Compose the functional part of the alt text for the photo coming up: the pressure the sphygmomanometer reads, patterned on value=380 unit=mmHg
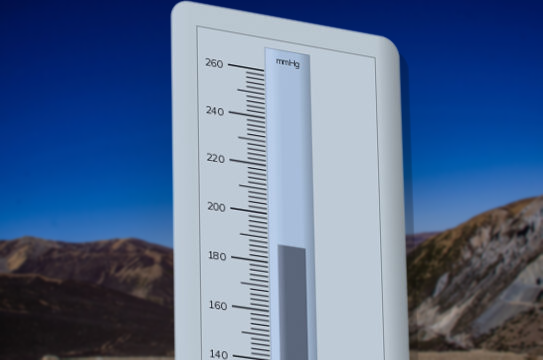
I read value=188 unit=mmHg
